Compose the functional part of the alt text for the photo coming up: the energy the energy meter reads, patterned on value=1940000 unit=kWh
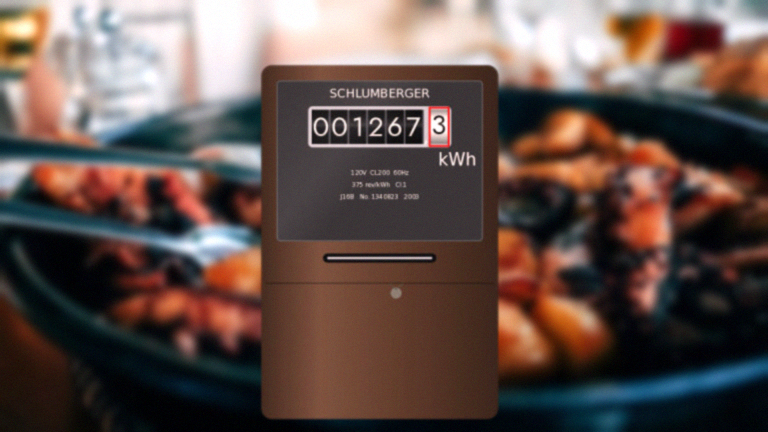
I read value=1267.3 unit=kWh
